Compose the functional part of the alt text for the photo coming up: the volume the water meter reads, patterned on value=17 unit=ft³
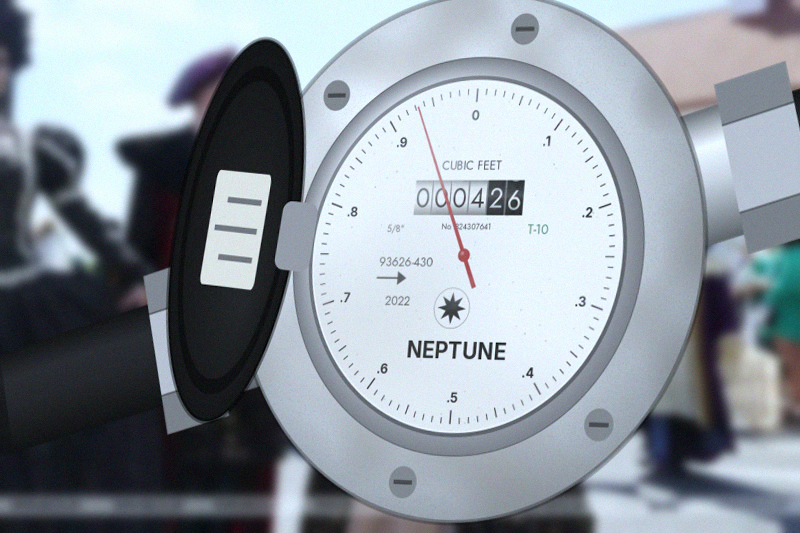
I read value=425.93 unit=ft³
